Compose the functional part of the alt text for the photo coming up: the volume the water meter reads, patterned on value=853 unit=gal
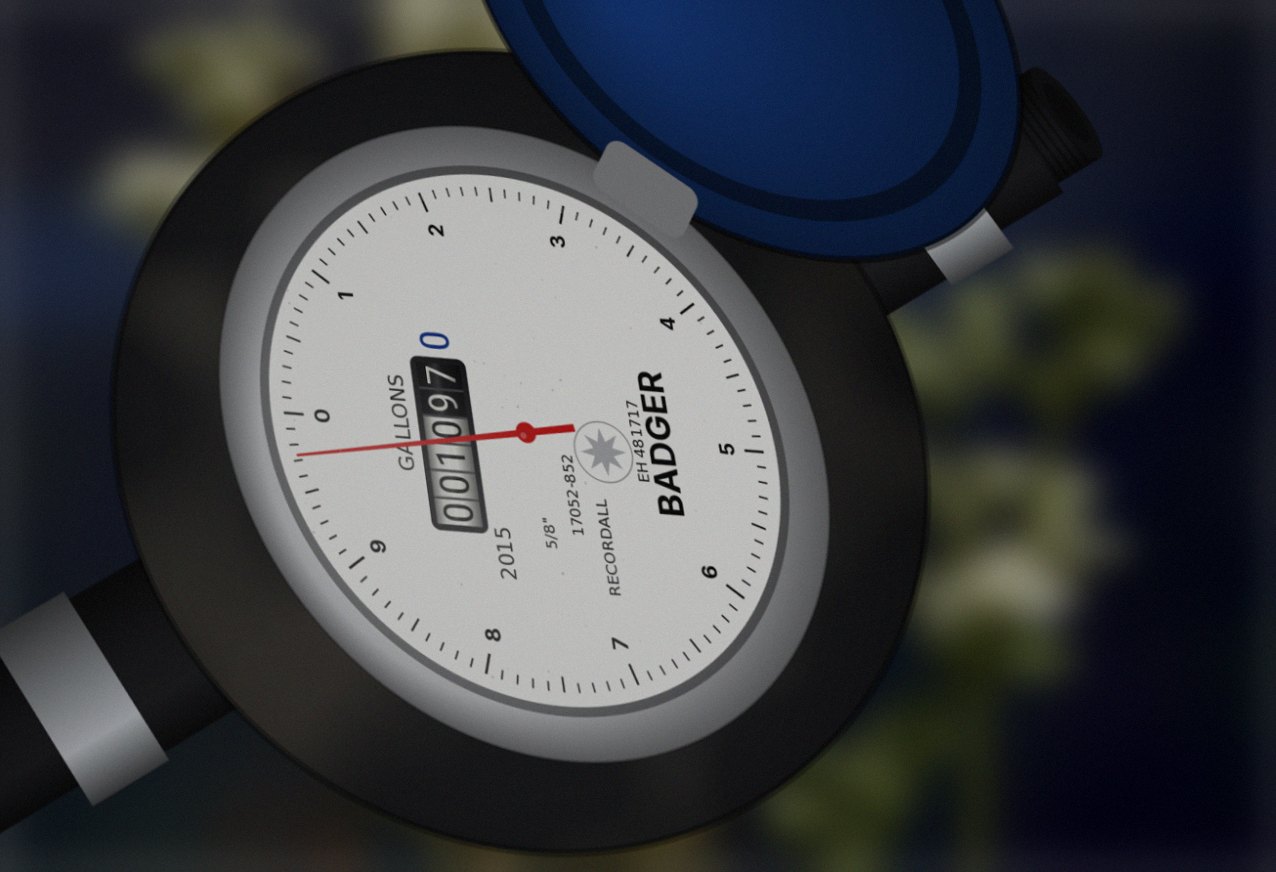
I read value=10969.7 unit=gal
